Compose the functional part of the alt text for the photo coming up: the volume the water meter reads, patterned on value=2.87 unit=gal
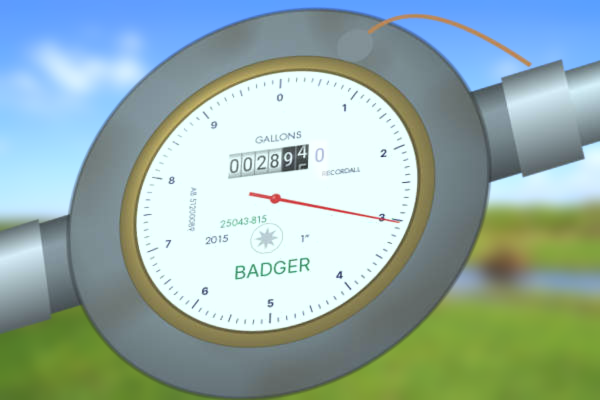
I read value=28943.0 unit=gal
